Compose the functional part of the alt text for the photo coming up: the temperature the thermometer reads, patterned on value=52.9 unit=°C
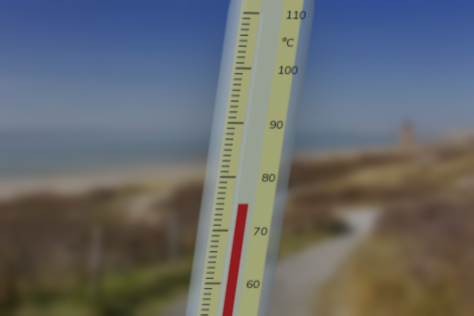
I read value=75 unit=°C
